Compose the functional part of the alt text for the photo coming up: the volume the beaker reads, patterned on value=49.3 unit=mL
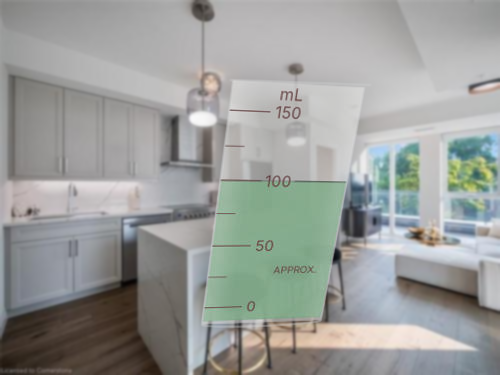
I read value=100 unit=mL
